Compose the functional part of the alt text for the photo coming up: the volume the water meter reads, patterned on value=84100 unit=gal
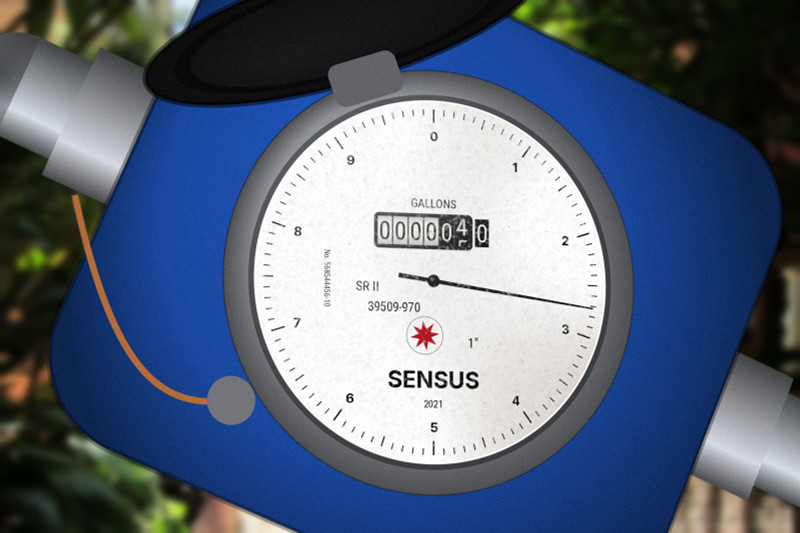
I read value=42.7 unit=gal
